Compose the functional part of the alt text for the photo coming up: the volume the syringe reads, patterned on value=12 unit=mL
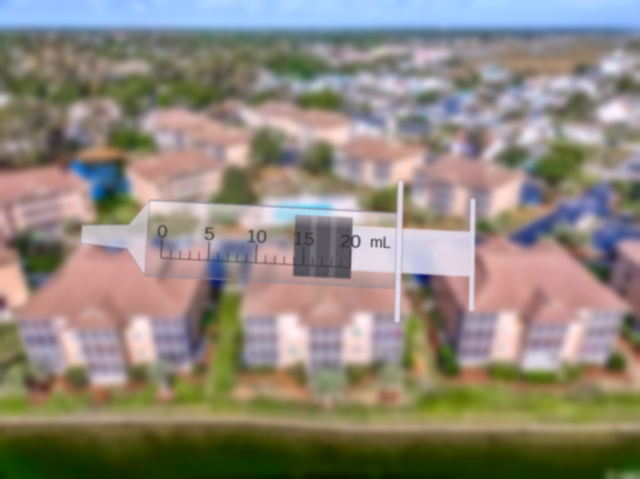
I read value=14 unit=mL
